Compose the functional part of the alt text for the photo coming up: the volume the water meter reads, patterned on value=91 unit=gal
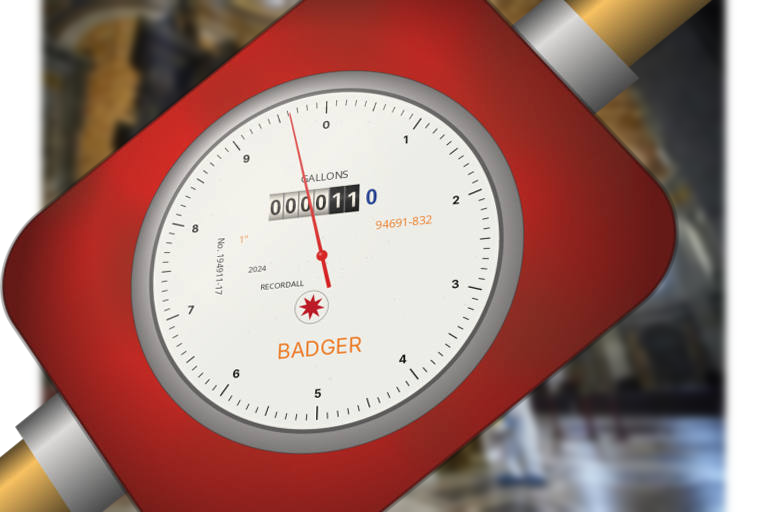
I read value=109.6 unit=gal
